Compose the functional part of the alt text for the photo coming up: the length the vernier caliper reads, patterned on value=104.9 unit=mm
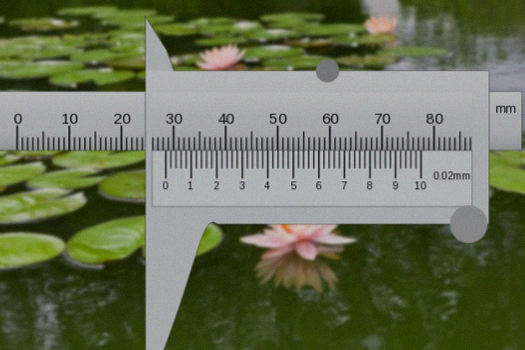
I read value=28.5 unit=mm
